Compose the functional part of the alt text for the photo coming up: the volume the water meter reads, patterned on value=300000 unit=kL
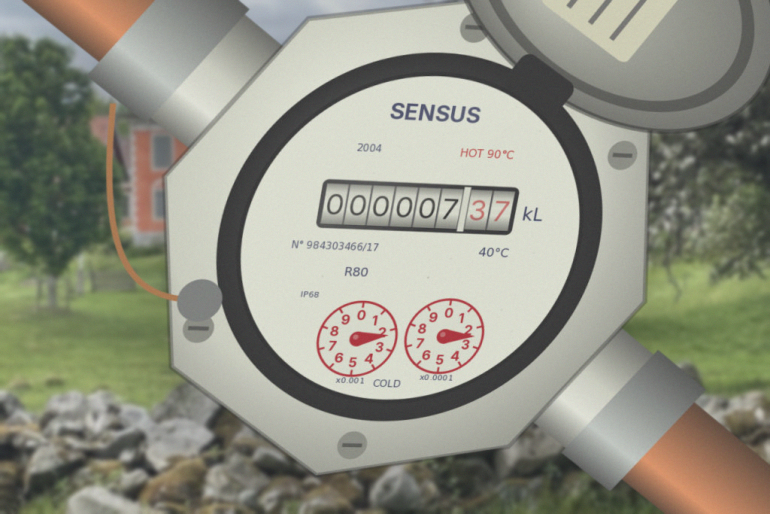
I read value=7.3722 unit=kL
